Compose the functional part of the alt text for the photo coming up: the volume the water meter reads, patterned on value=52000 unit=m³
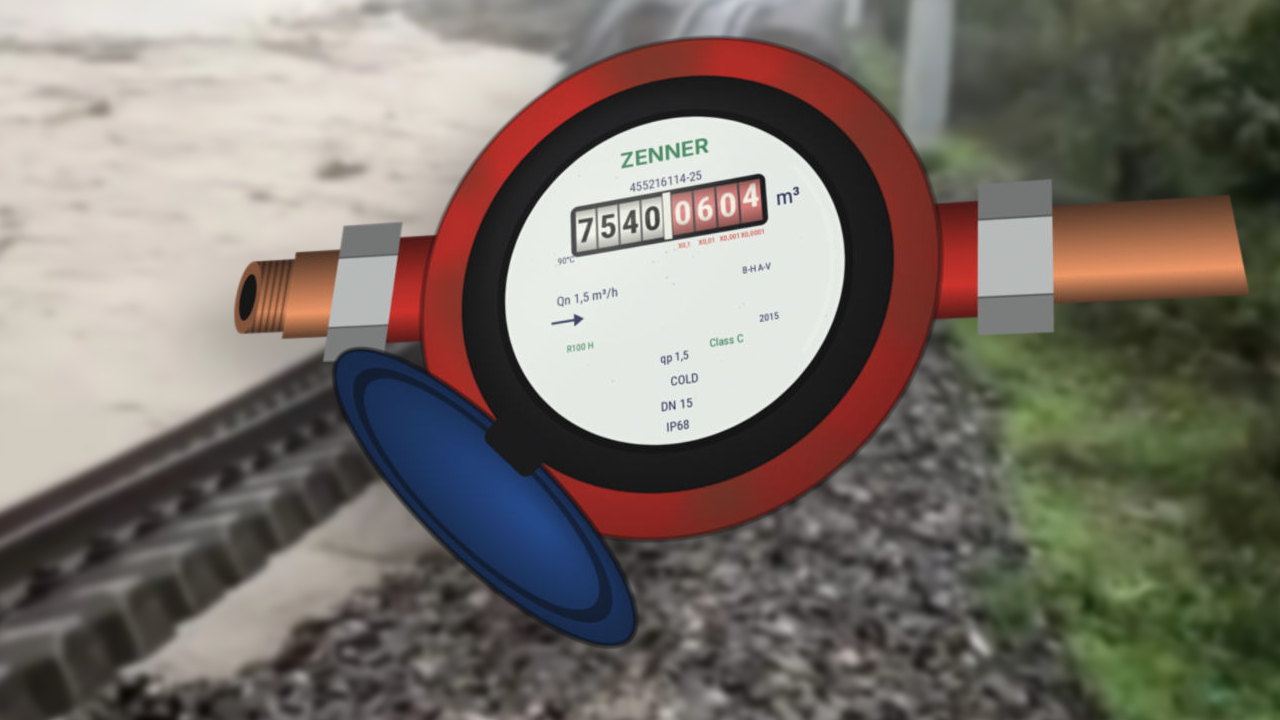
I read value=7540.0604 unit=m³
